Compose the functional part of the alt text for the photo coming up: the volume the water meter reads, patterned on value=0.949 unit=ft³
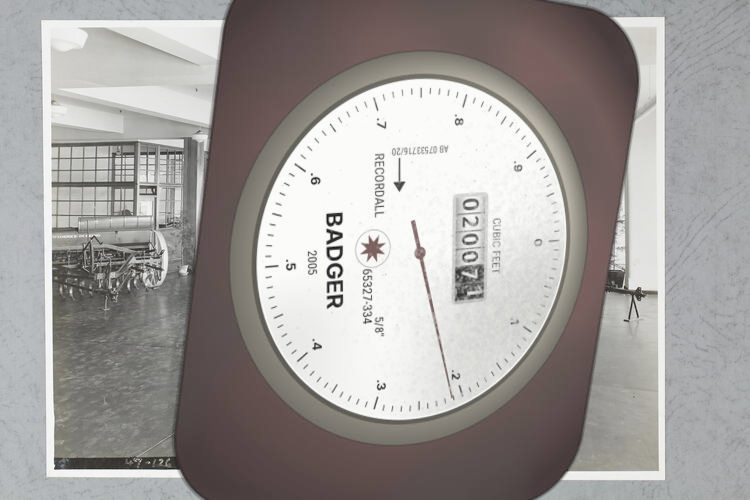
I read value=20071.21 unit=ft³
